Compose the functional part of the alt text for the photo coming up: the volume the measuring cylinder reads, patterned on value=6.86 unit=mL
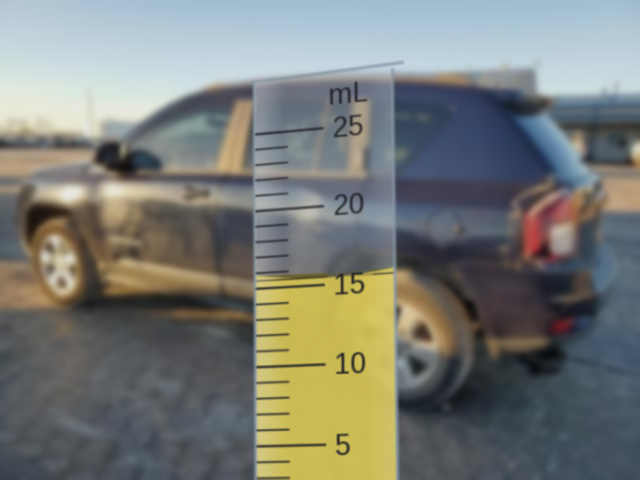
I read value=15.5 unit=mL
